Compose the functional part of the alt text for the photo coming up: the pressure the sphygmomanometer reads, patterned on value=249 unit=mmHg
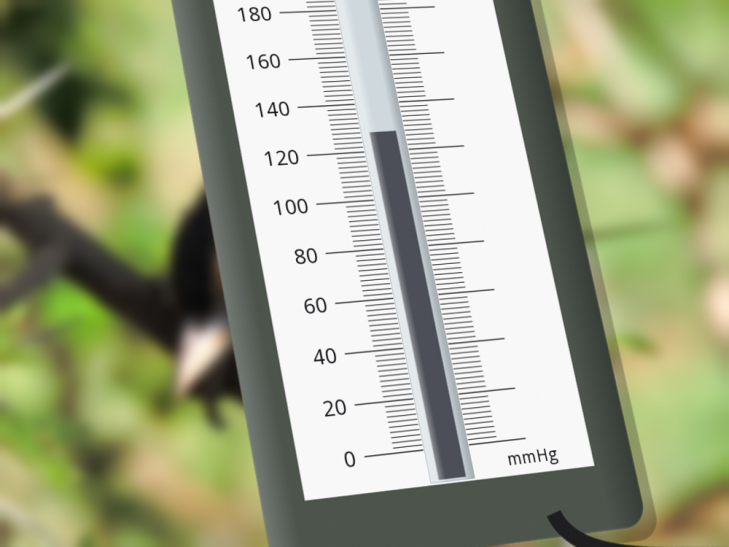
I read value=128 unit=mmHg
